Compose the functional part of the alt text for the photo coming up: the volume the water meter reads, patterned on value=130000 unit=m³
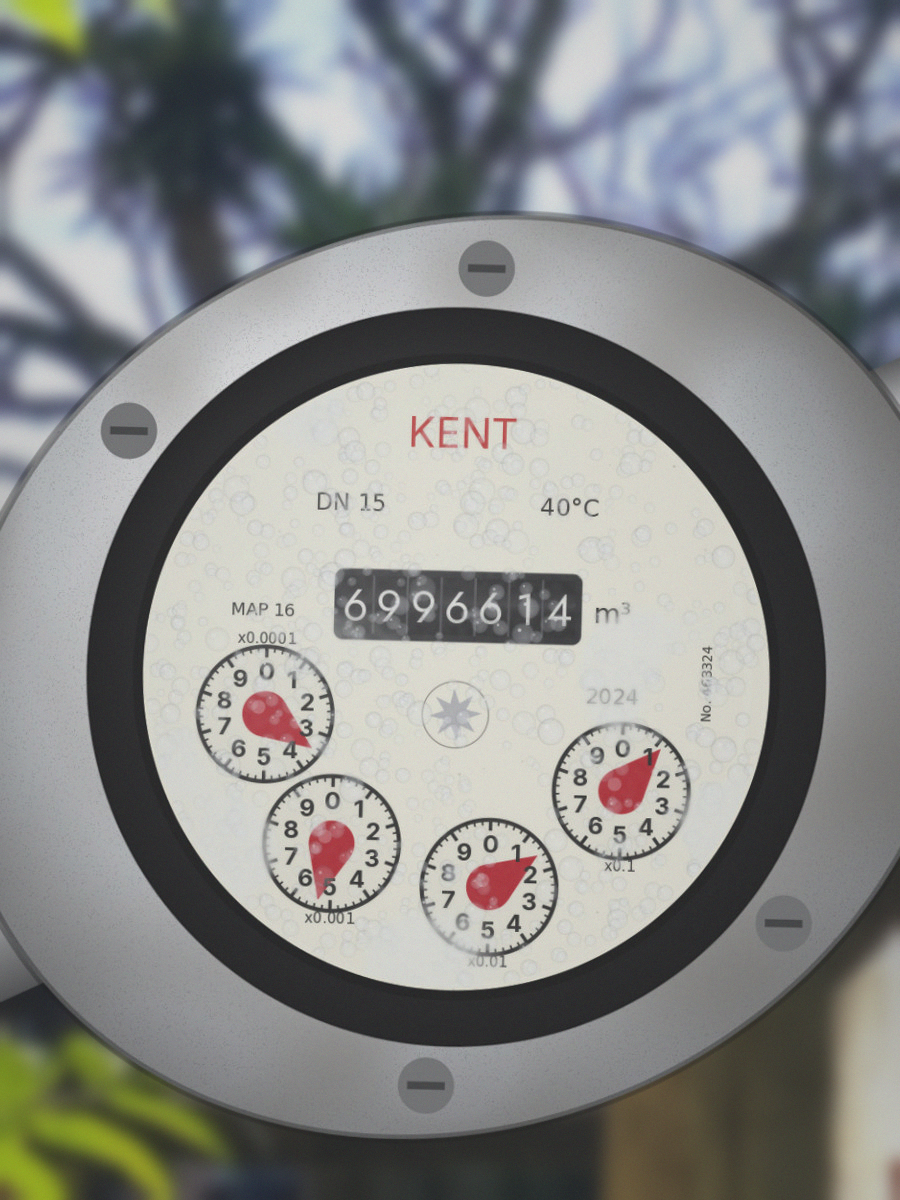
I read value=6996614.1153 unit=m³
